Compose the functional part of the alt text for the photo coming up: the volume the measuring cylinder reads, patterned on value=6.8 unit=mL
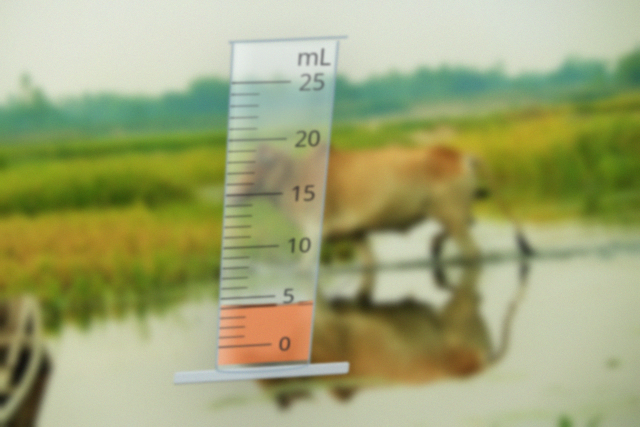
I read value=4 unit=mL
